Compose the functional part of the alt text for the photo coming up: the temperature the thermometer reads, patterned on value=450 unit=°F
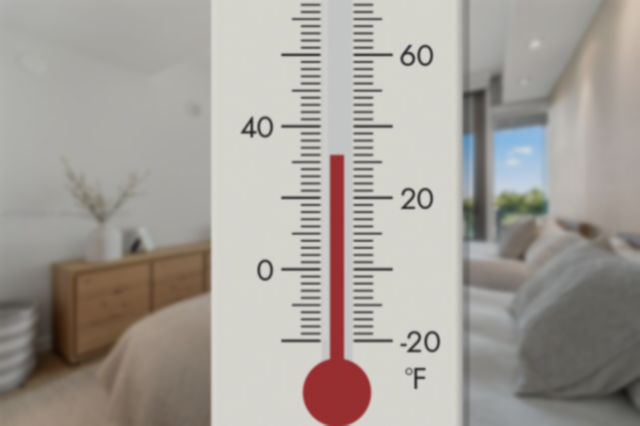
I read value=32 unit=°F
